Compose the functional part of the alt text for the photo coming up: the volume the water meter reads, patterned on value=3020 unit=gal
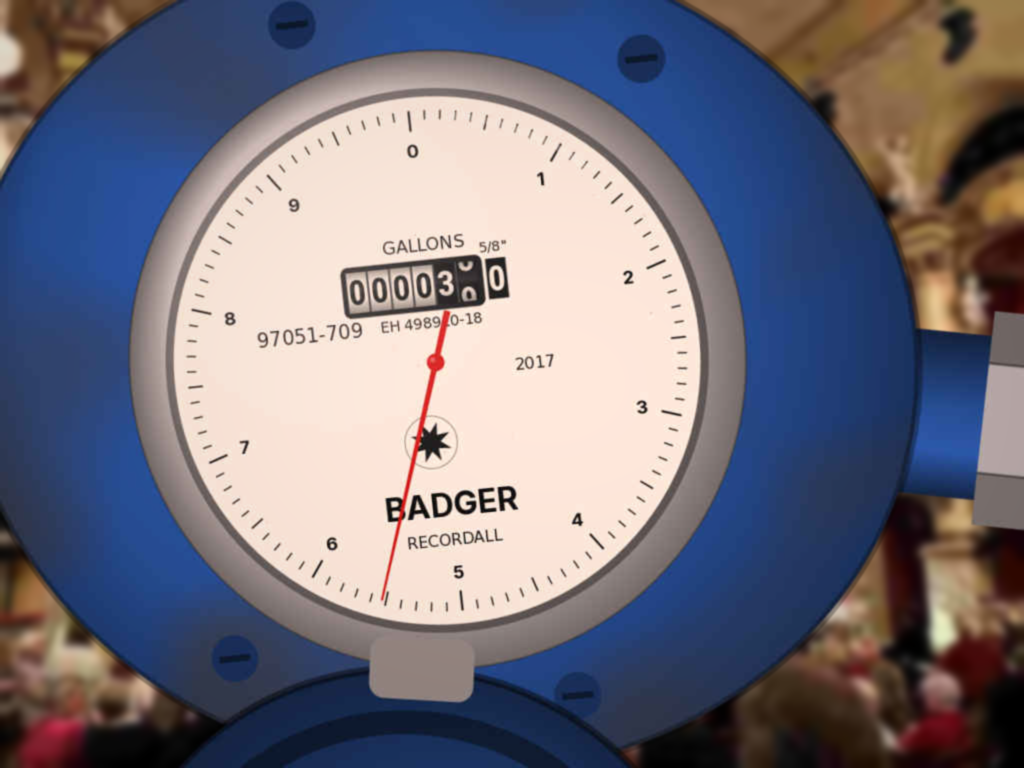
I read value=385.5 unit=gal
